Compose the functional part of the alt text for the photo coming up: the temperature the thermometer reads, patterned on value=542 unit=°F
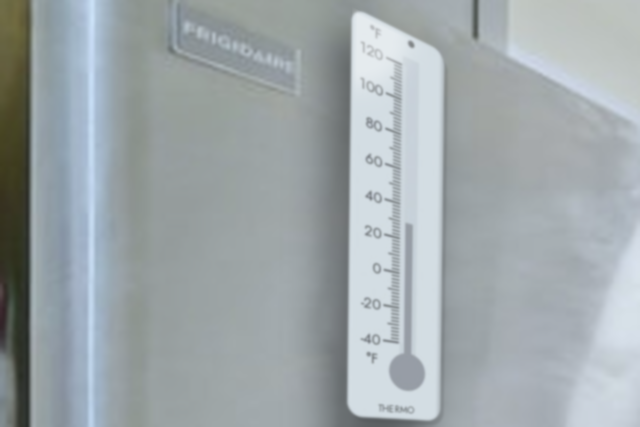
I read value=30 unit=°F
